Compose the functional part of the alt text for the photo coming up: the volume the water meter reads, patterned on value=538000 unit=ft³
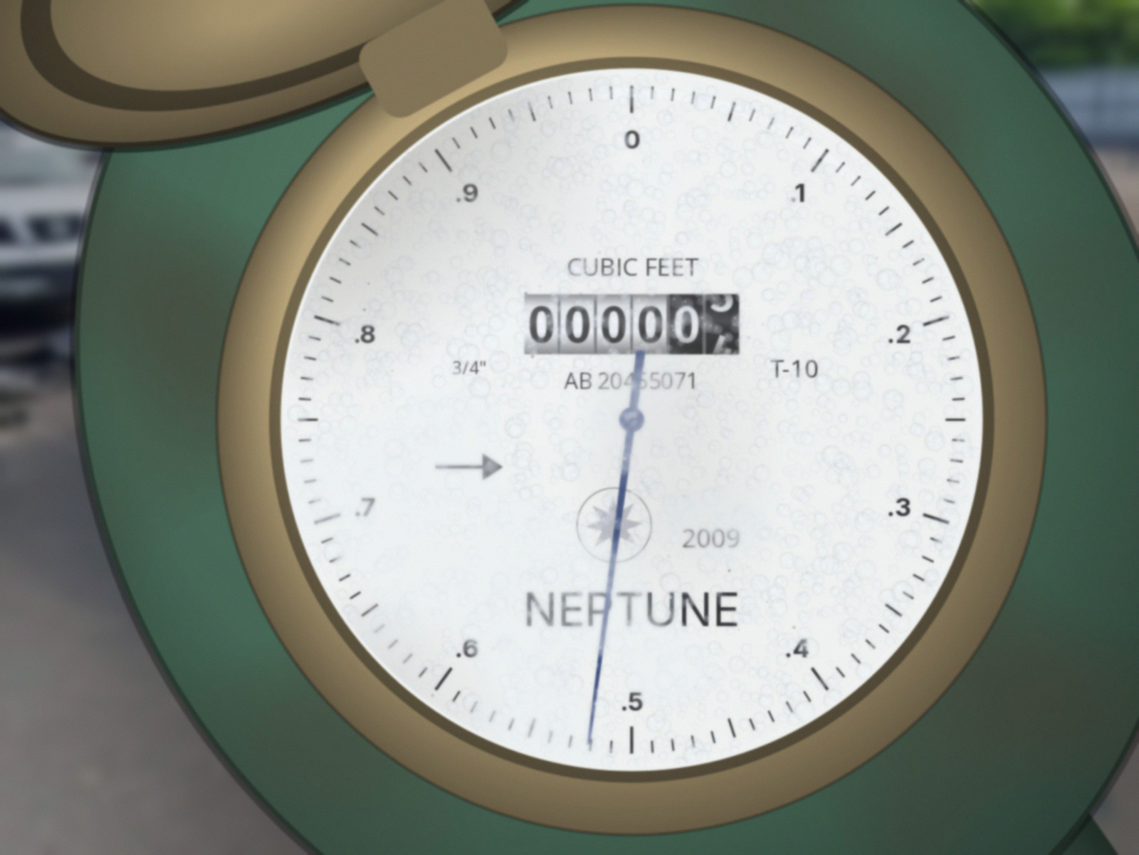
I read value=3.52 unit=ft³
